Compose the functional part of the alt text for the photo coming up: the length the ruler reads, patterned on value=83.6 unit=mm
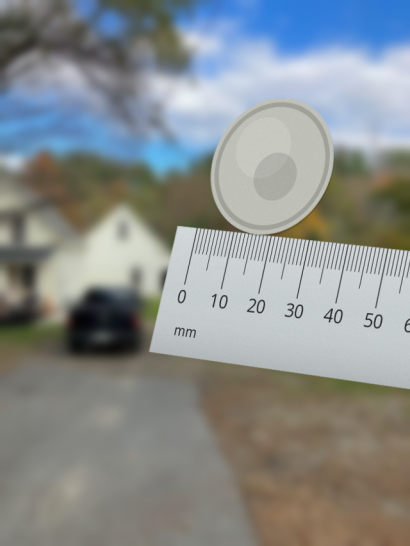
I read value=32 unit=mm
